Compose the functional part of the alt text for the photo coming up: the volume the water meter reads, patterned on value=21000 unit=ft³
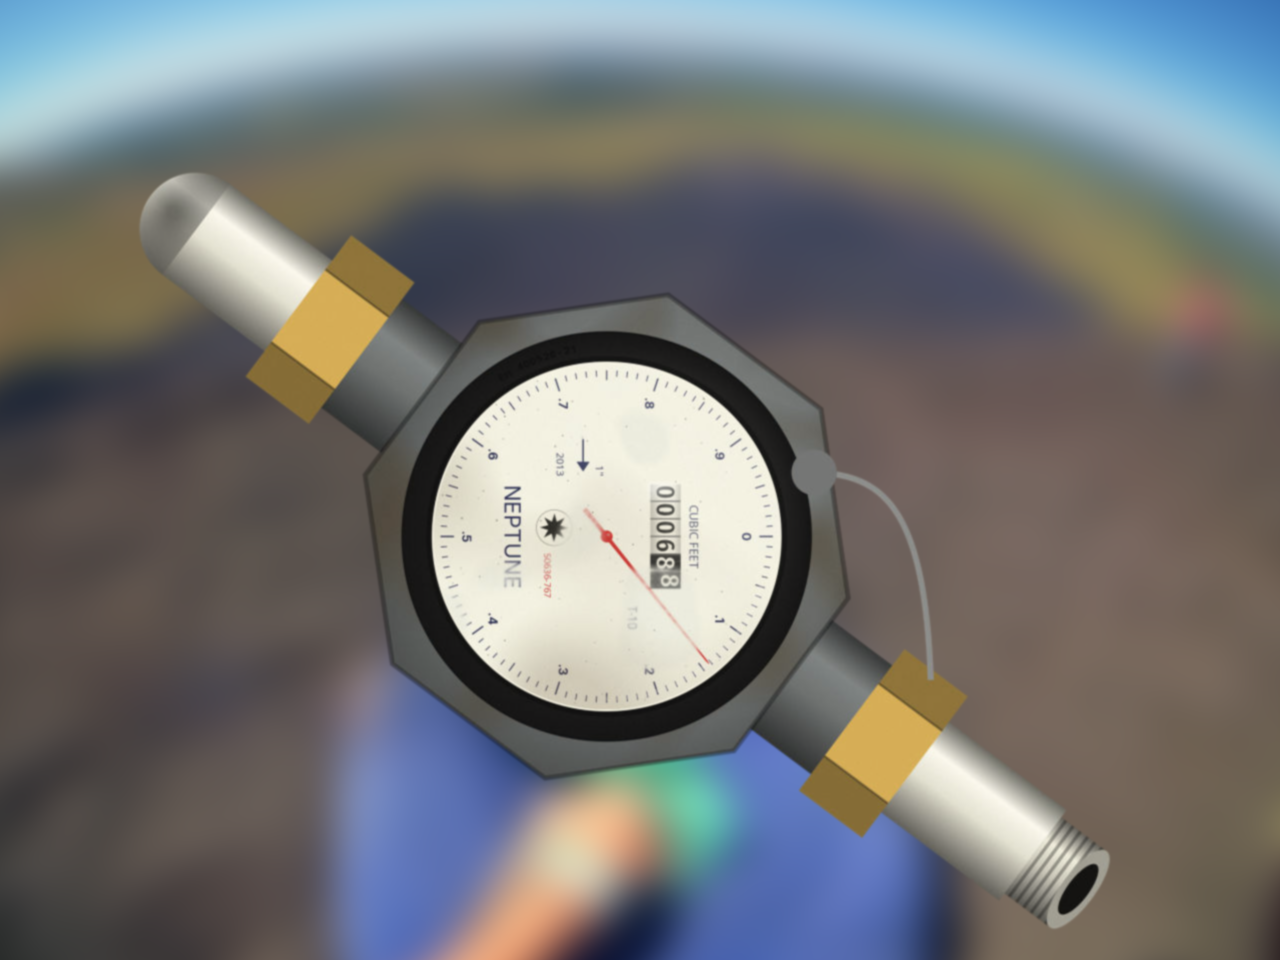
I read value=688.14 unit=ft³
